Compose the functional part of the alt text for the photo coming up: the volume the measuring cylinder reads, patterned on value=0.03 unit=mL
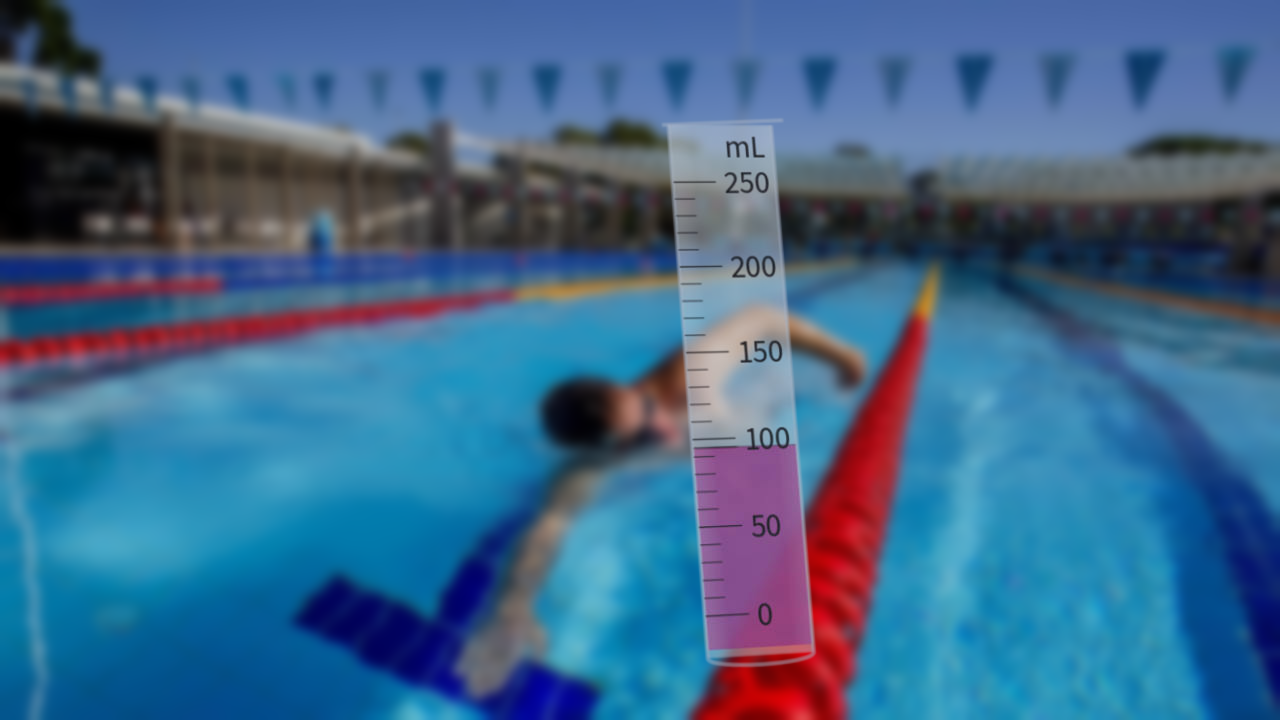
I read value=95 unit=mL
